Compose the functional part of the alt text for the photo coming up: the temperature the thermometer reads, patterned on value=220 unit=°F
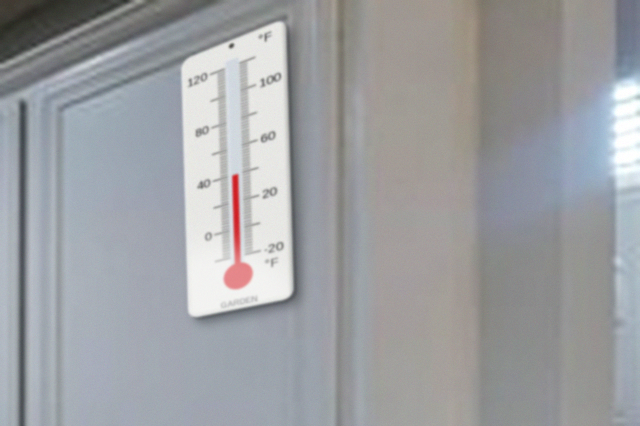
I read value=40 unit=°F
